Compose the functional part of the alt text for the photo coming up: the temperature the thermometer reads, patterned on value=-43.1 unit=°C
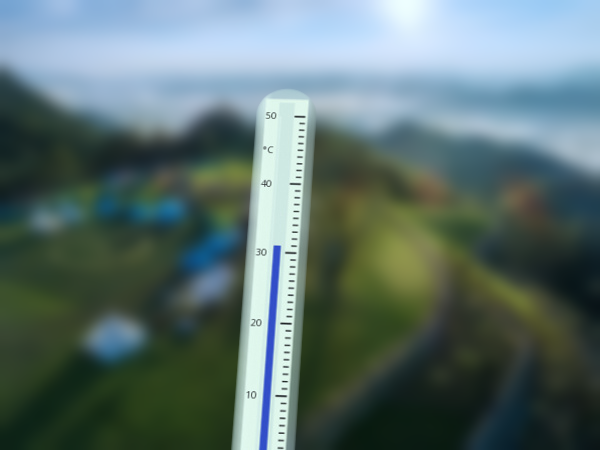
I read value=31 unit=°C
